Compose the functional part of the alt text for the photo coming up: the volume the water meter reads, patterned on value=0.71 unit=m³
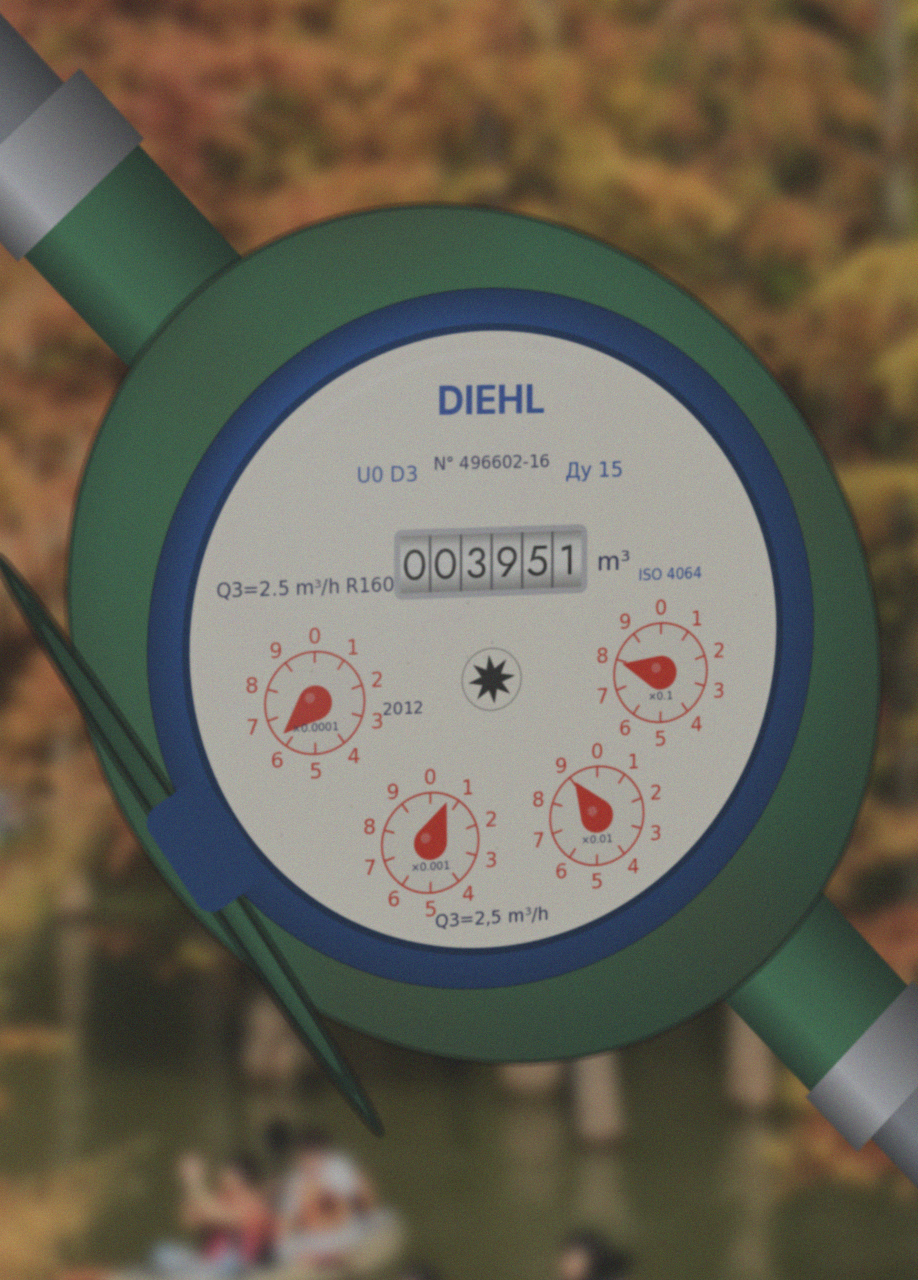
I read value=3951.7906 unit=m³
